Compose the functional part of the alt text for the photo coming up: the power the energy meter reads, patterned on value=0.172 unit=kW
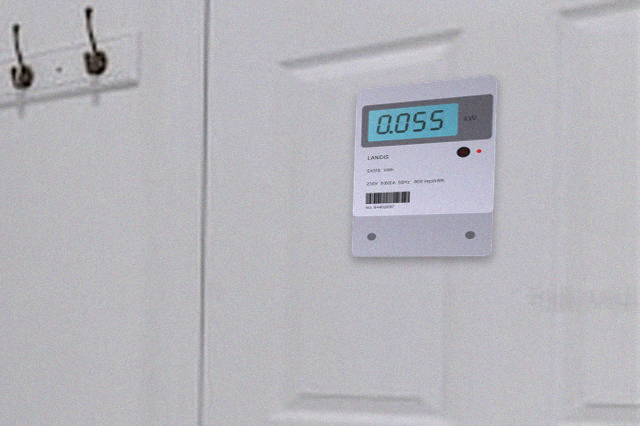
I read value=0.055 unit=kW
